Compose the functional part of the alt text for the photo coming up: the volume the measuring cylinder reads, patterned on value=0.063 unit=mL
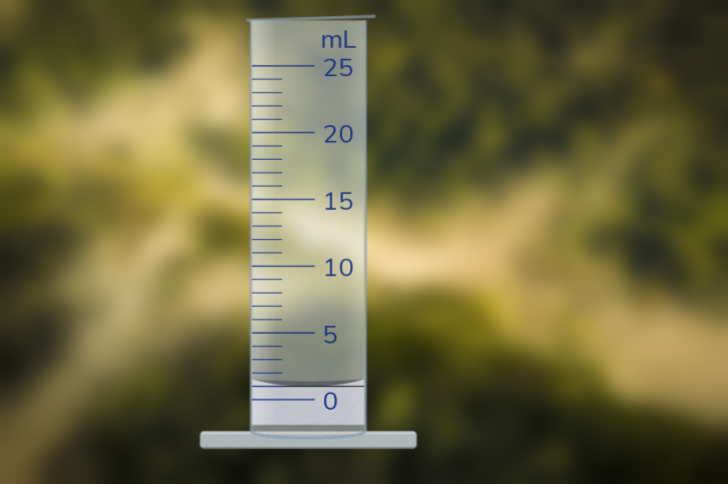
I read value=1 unit=mL
